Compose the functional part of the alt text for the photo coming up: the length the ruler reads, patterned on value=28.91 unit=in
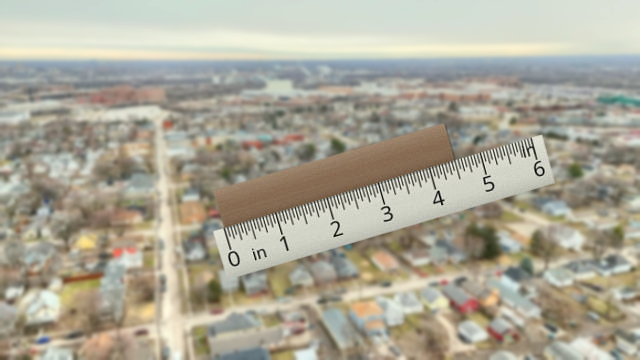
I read value=4.5 unit=in
